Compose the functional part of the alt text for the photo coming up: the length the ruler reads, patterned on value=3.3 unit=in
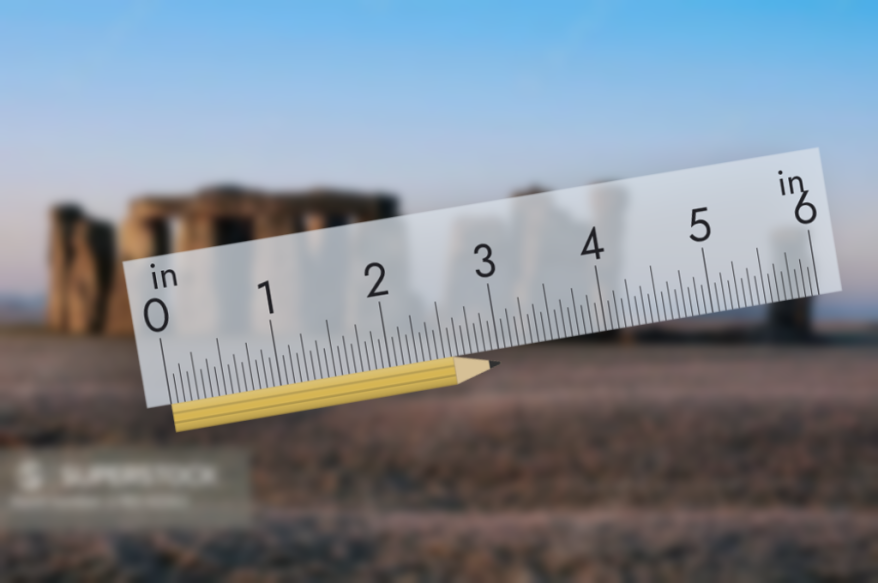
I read value=3 unit=in
